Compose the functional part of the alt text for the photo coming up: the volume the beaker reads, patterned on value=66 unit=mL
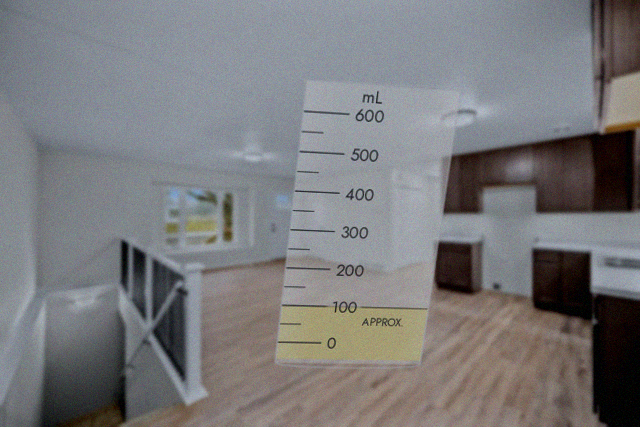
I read value=100 unit=mL
